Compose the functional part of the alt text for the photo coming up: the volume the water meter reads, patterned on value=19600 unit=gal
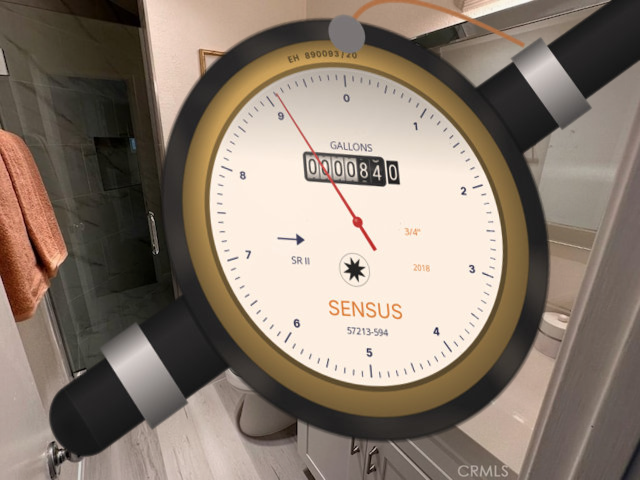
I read value=839.1 unit=gal
